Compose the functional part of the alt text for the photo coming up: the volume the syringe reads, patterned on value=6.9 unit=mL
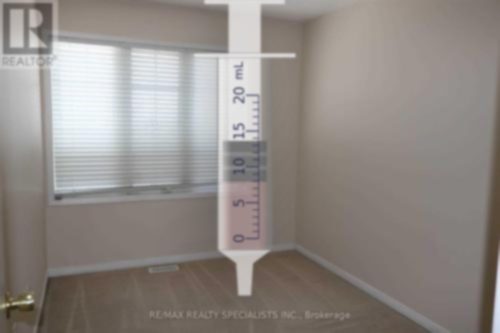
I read value=8 unit=mL
